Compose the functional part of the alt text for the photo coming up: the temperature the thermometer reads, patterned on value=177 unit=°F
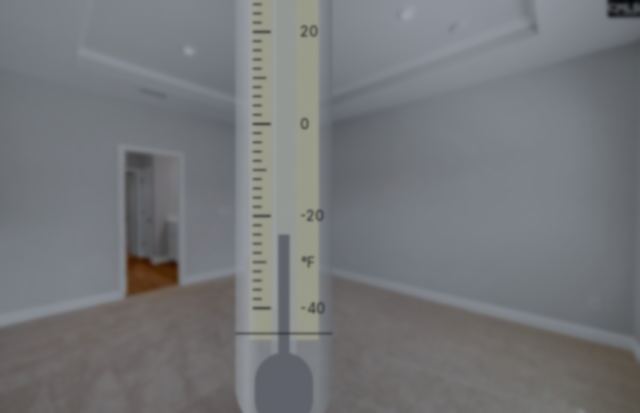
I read value=-24 unit=°F
